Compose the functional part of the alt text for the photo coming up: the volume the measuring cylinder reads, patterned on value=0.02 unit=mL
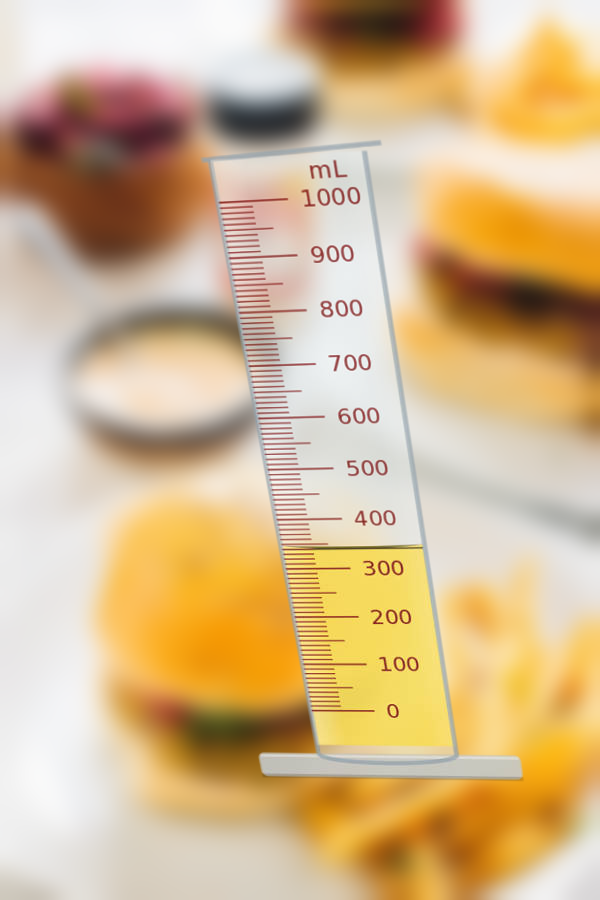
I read value=340 unit=mL
